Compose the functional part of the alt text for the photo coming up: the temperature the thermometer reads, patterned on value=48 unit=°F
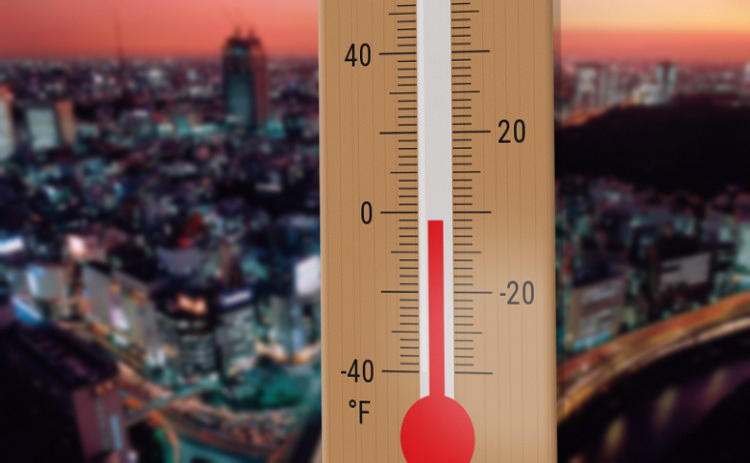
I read value=-2 unit=°F
